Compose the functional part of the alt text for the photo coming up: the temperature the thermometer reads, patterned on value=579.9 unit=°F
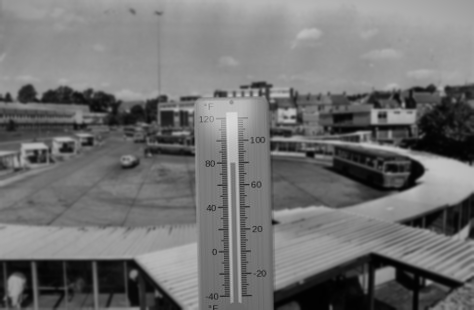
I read value=80 unit=°F
